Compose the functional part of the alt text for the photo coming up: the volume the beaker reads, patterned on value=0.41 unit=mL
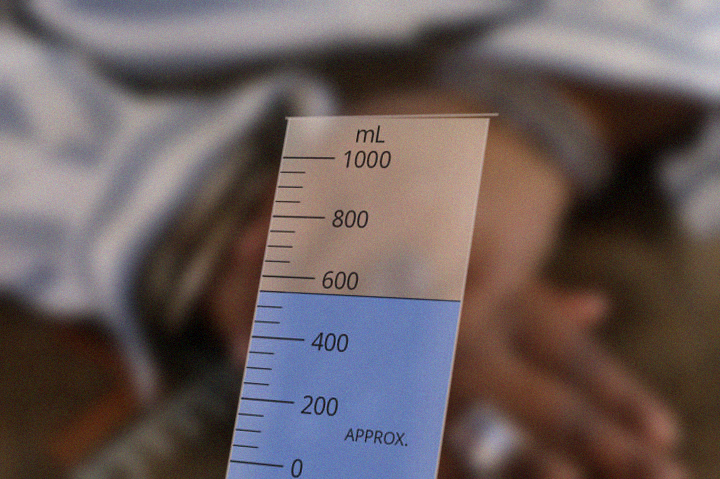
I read value=550 unit=mL
